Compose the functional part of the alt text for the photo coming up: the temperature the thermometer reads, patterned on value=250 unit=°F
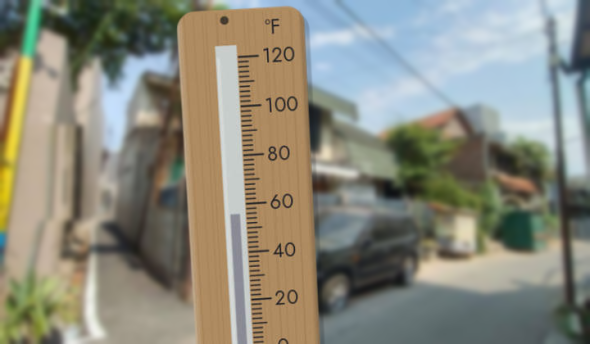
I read value=56 unit=°F
